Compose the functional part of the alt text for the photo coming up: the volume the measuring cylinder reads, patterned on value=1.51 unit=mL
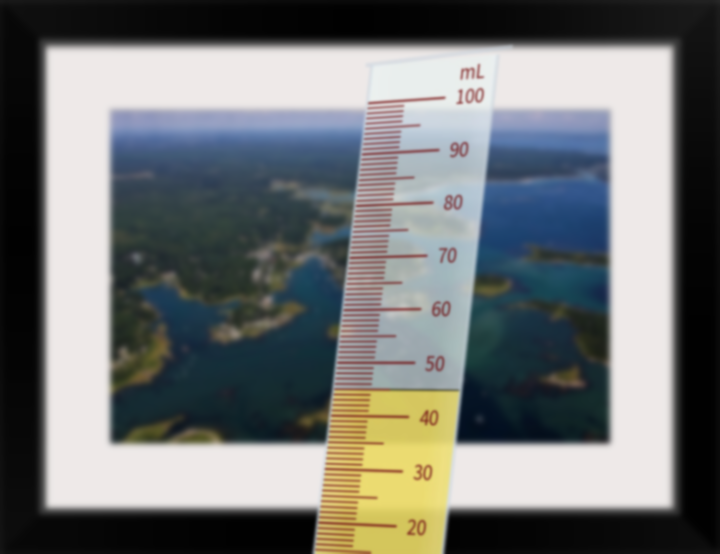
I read value=45 unit=mL
